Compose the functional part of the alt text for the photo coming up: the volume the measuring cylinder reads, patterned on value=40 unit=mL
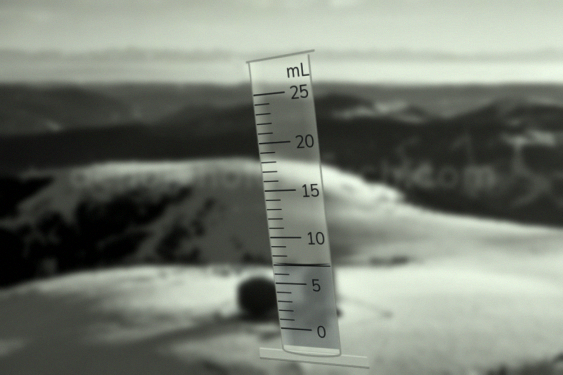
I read value=7 unit=mL
